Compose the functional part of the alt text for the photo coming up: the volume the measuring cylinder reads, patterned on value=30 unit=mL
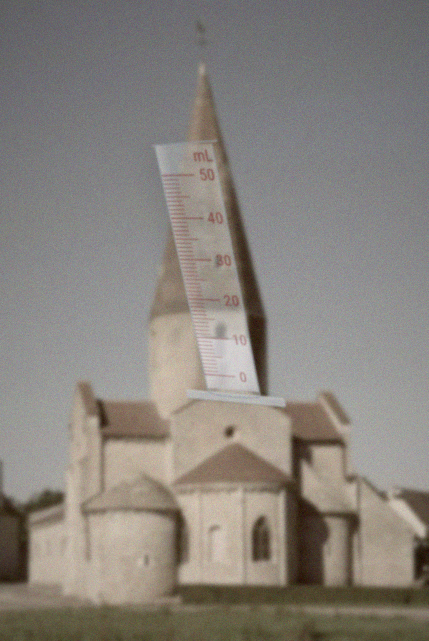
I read value=10 unit=mL
